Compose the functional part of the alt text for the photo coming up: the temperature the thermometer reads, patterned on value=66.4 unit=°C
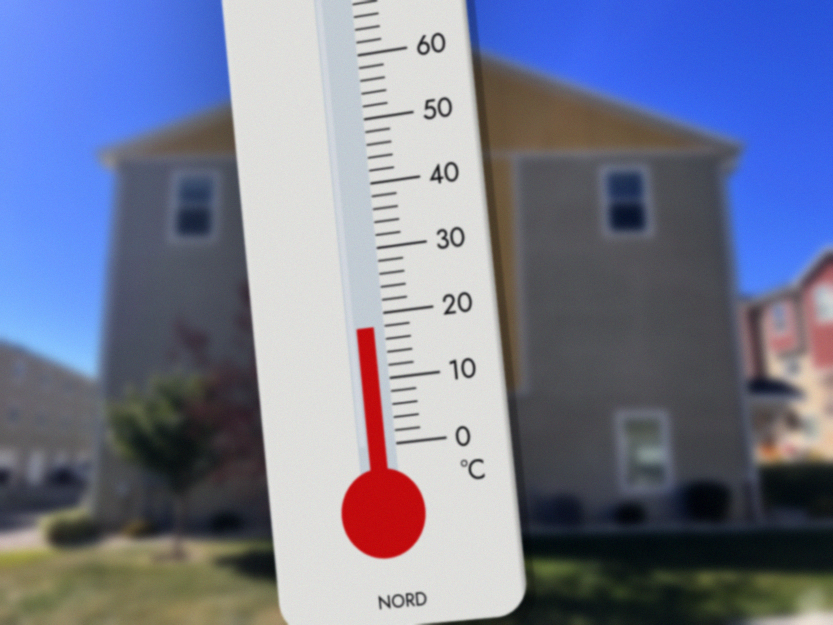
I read value=18 unit=°C
